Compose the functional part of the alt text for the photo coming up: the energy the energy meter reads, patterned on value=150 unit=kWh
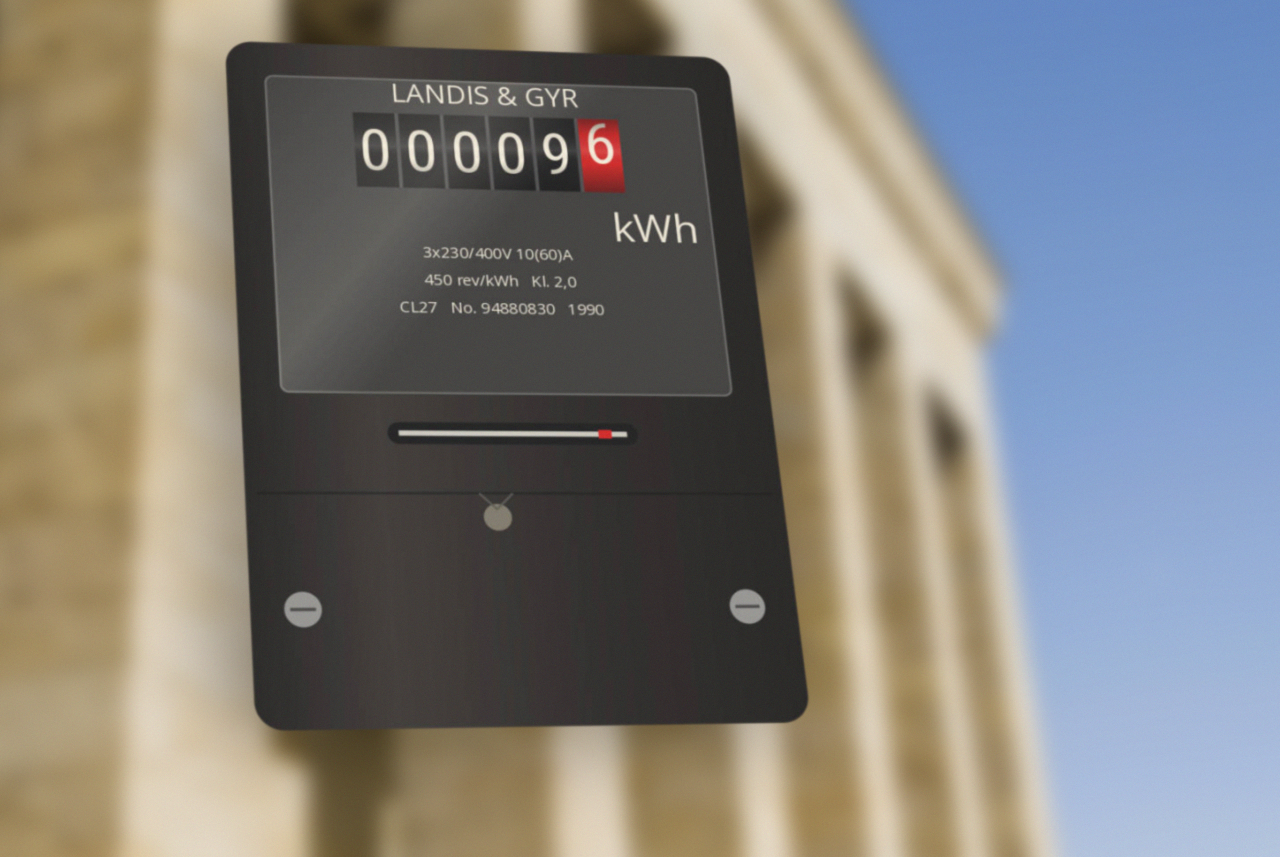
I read value=9.6 unit=kWh
